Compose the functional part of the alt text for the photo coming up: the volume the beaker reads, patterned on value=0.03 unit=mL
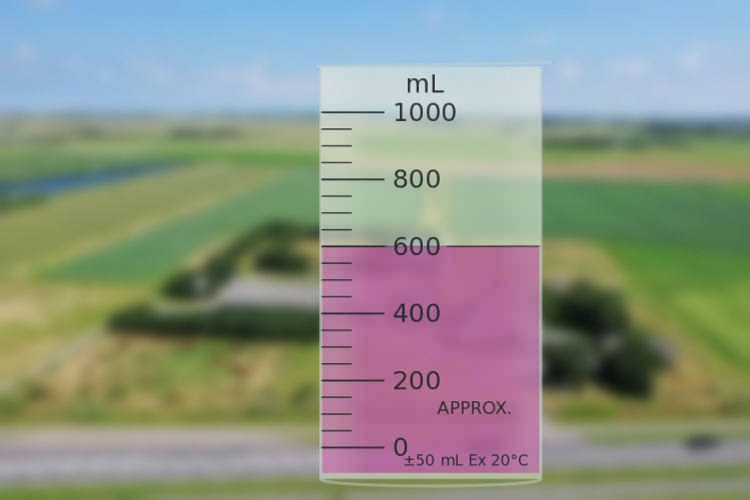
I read value=600 unit=mL
